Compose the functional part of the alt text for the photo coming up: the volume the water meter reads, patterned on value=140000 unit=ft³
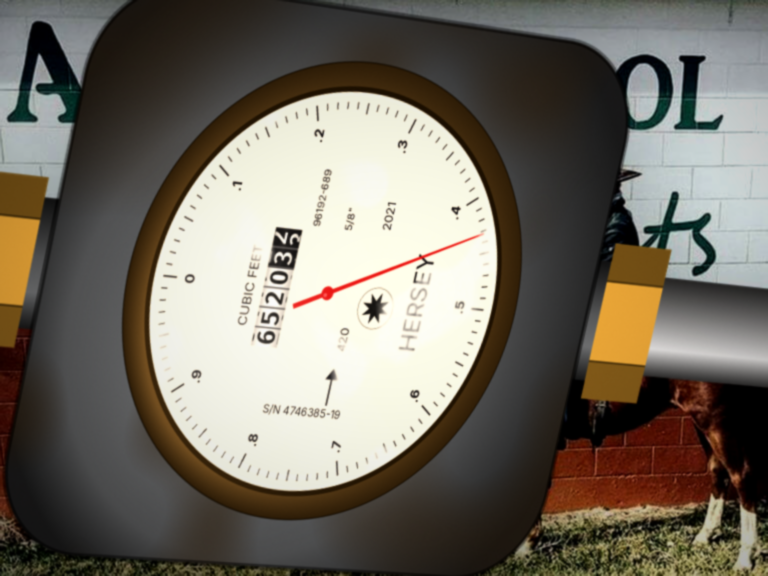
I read value=652032.43 unit=ft³
